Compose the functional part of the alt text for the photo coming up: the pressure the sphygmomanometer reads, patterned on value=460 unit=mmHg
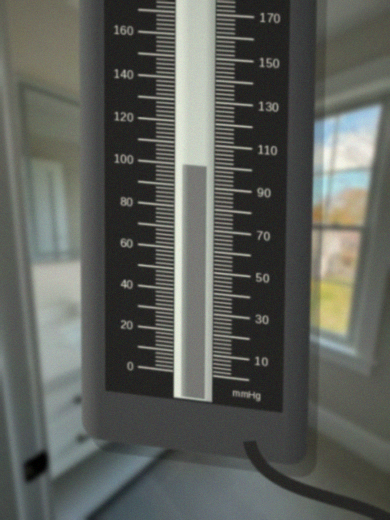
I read value=100 unit=mmHg
